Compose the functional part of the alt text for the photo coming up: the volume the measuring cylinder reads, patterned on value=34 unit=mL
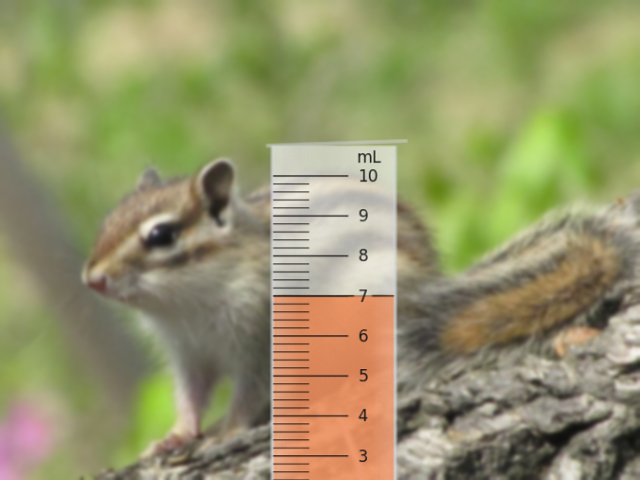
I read value=7 unit=mL
